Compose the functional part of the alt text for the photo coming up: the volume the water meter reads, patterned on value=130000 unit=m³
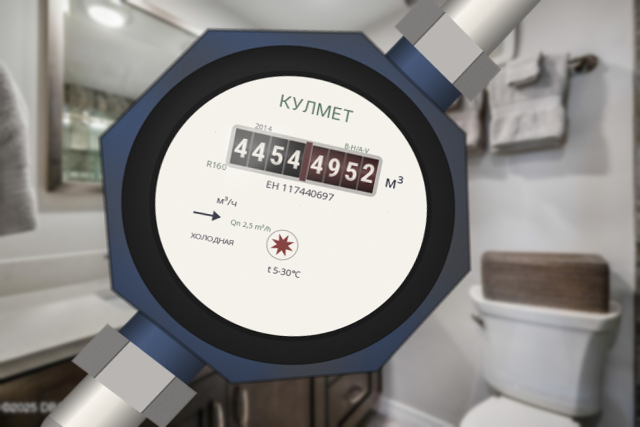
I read value=4454.4952 unit=m³
